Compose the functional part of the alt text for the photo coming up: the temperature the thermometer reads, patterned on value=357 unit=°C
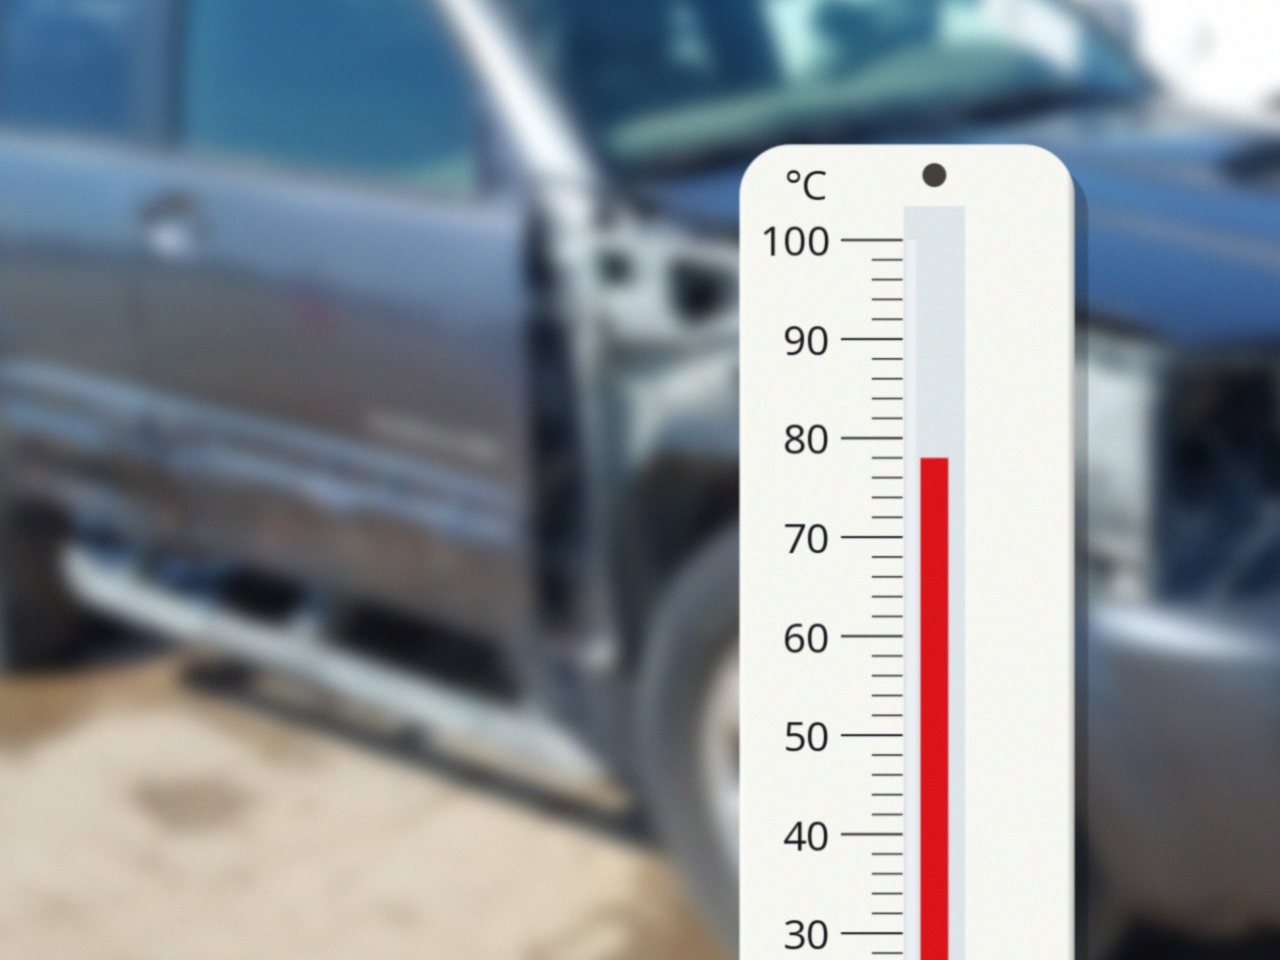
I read value=78 unit=°C
